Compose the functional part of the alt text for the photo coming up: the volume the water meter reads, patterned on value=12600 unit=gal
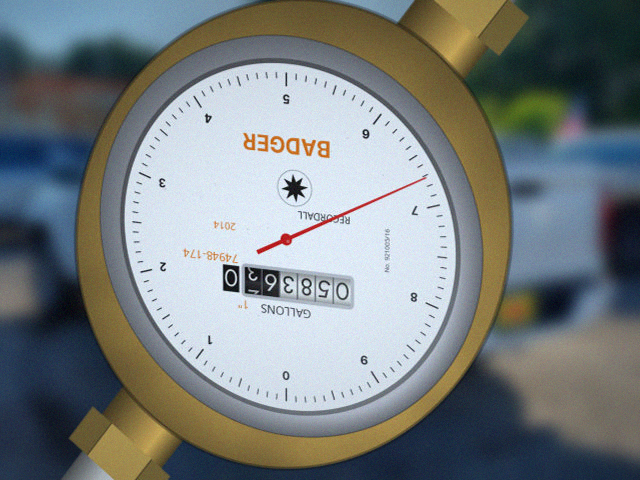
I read value=583626.7 unit=gal
